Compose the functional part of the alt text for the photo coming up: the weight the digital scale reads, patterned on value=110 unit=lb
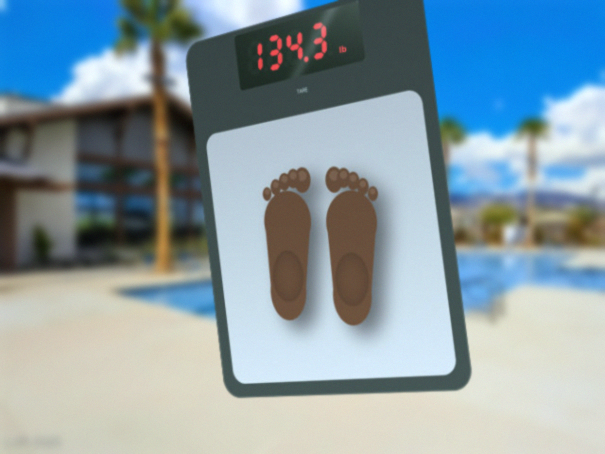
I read value=134.3 unit=lb
